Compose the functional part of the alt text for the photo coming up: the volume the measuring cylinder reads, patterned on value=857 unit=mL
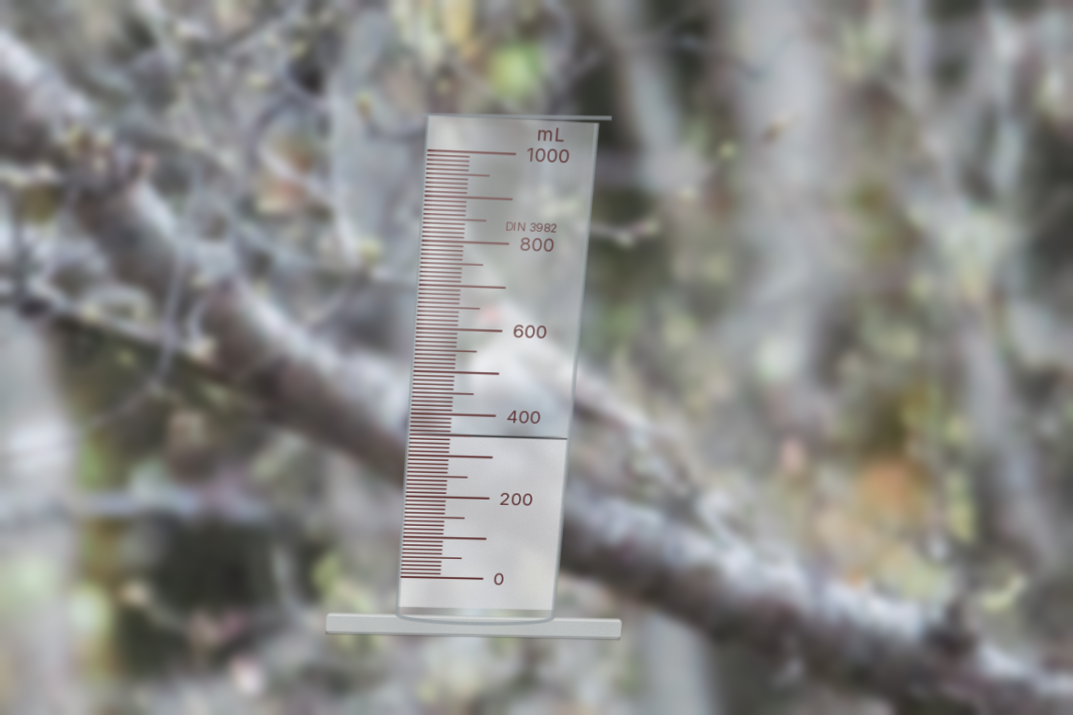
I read value=350 unit=mL
